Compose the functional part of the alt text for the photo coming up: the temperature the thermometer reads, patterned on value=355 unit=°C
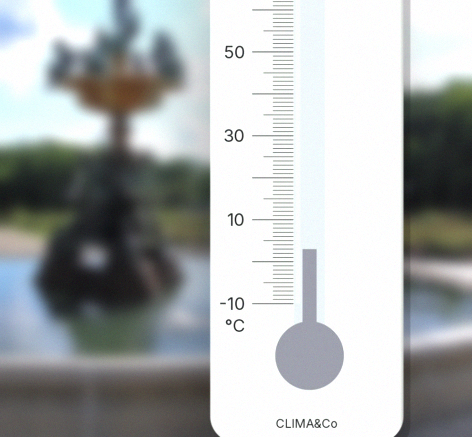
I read value=3 unit=°C
